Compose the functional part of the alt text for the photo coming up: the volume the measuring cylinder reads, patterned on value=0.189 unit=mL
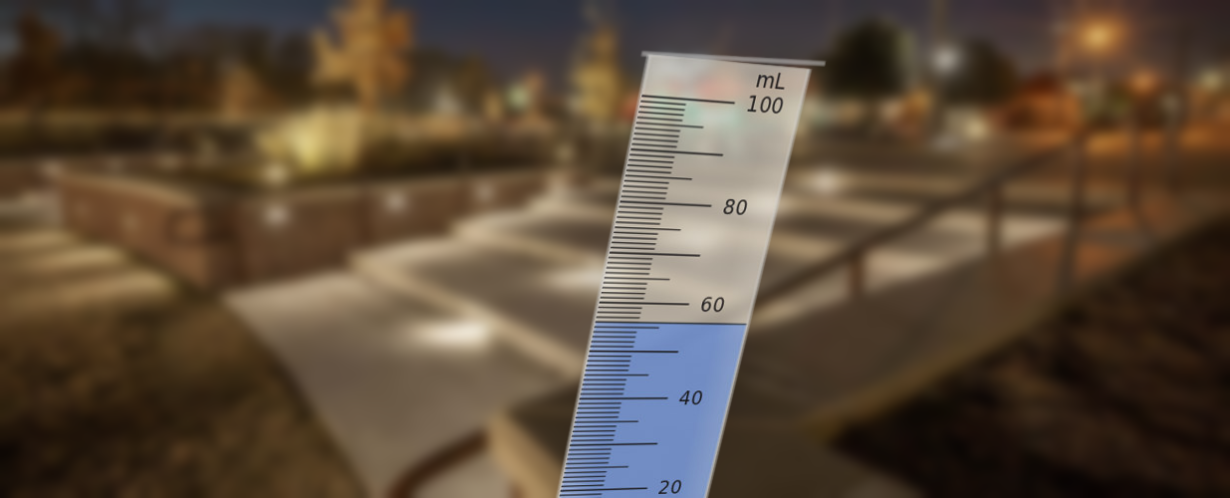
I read value=56 unit=mL
